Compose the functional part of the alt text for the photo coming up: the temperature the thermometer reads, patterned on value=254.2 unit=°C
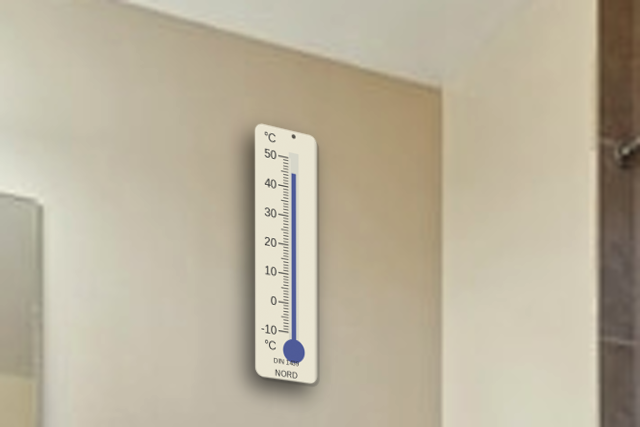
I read value=45 unit=°C
